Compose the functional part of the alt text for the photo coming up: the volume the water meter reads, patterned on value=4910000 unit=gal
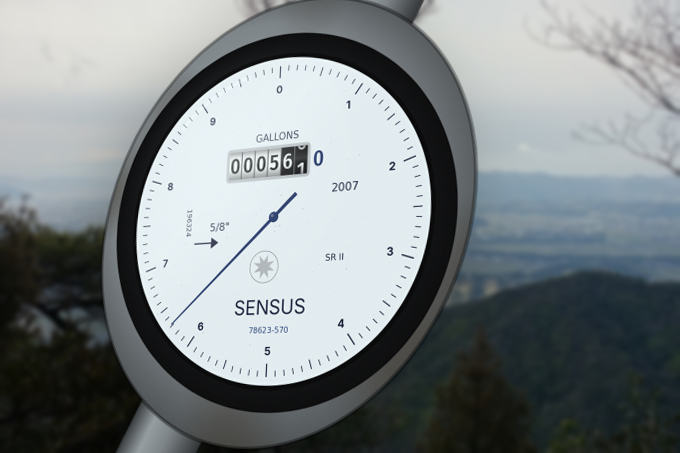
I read value=5606.3 unit=gal
